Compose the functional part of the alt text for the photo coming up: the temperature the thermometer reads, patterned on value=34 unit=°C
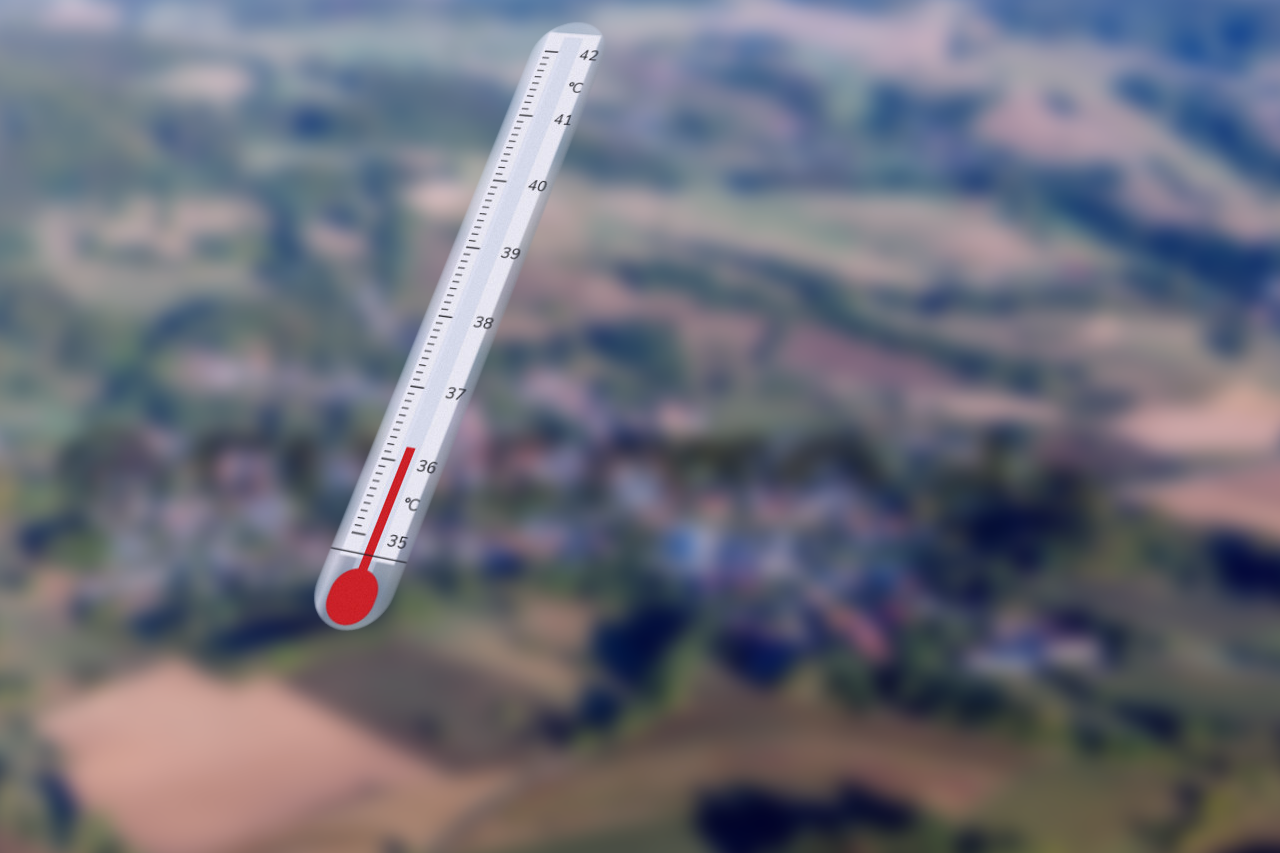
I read value=36.2 unit=°C
